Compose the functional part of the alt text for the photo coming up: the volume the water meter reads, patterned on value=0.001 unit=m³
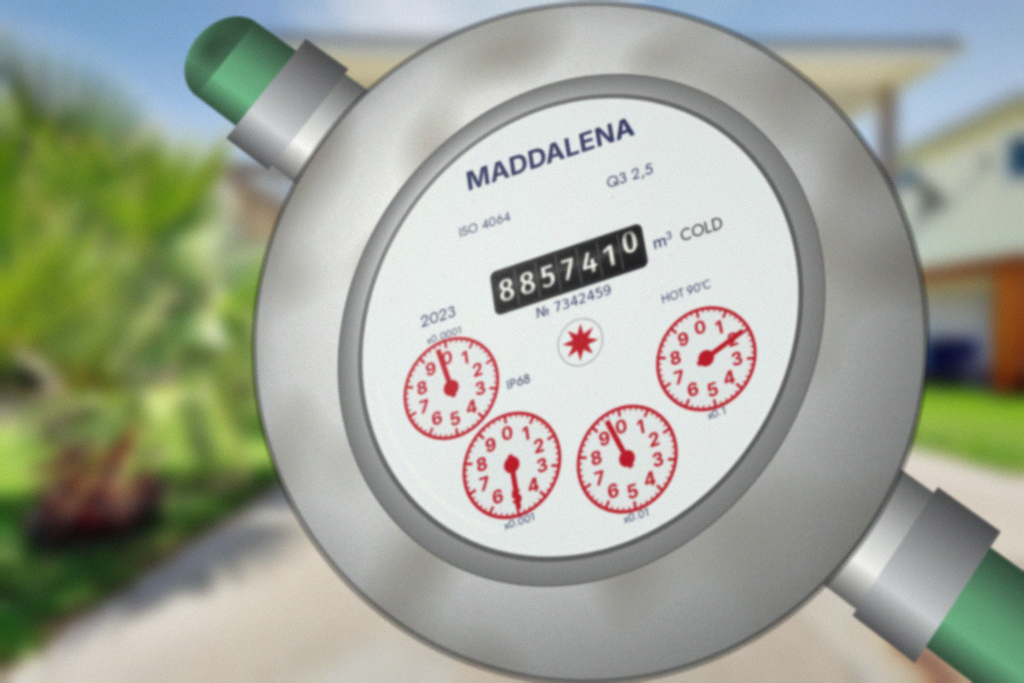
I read value=8857410.1949 unit=m³
